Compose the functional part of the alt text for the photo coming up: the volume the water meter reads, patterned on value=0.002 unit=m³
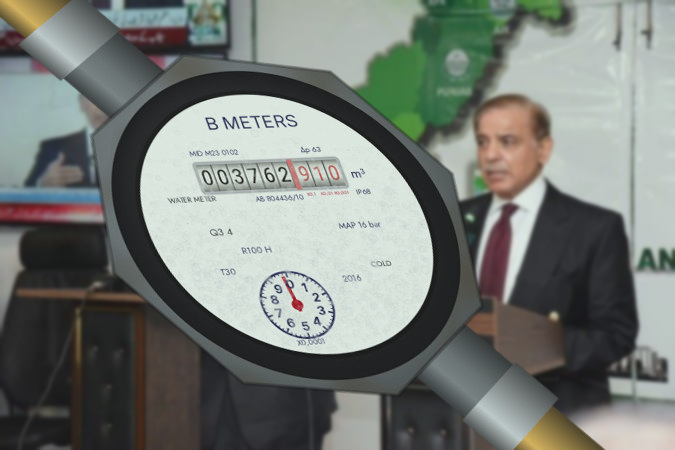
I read value=3762.9099 unit=m³
